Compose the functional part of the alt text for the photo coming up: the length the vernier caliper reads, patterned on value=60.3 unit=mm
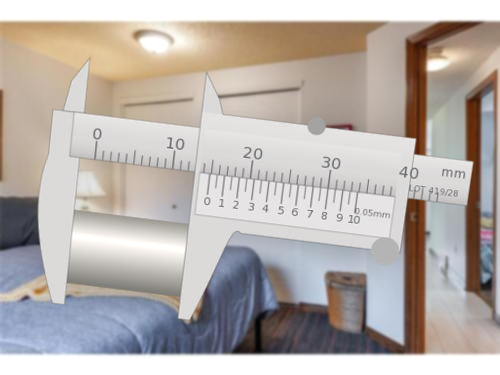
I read value=14.8 unit=mm
